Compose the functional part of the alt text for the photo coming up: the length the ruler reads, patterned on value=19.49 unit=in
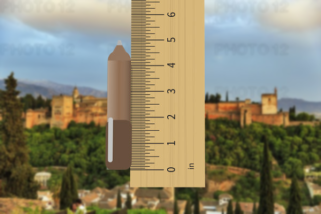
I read value=5 unit=in
